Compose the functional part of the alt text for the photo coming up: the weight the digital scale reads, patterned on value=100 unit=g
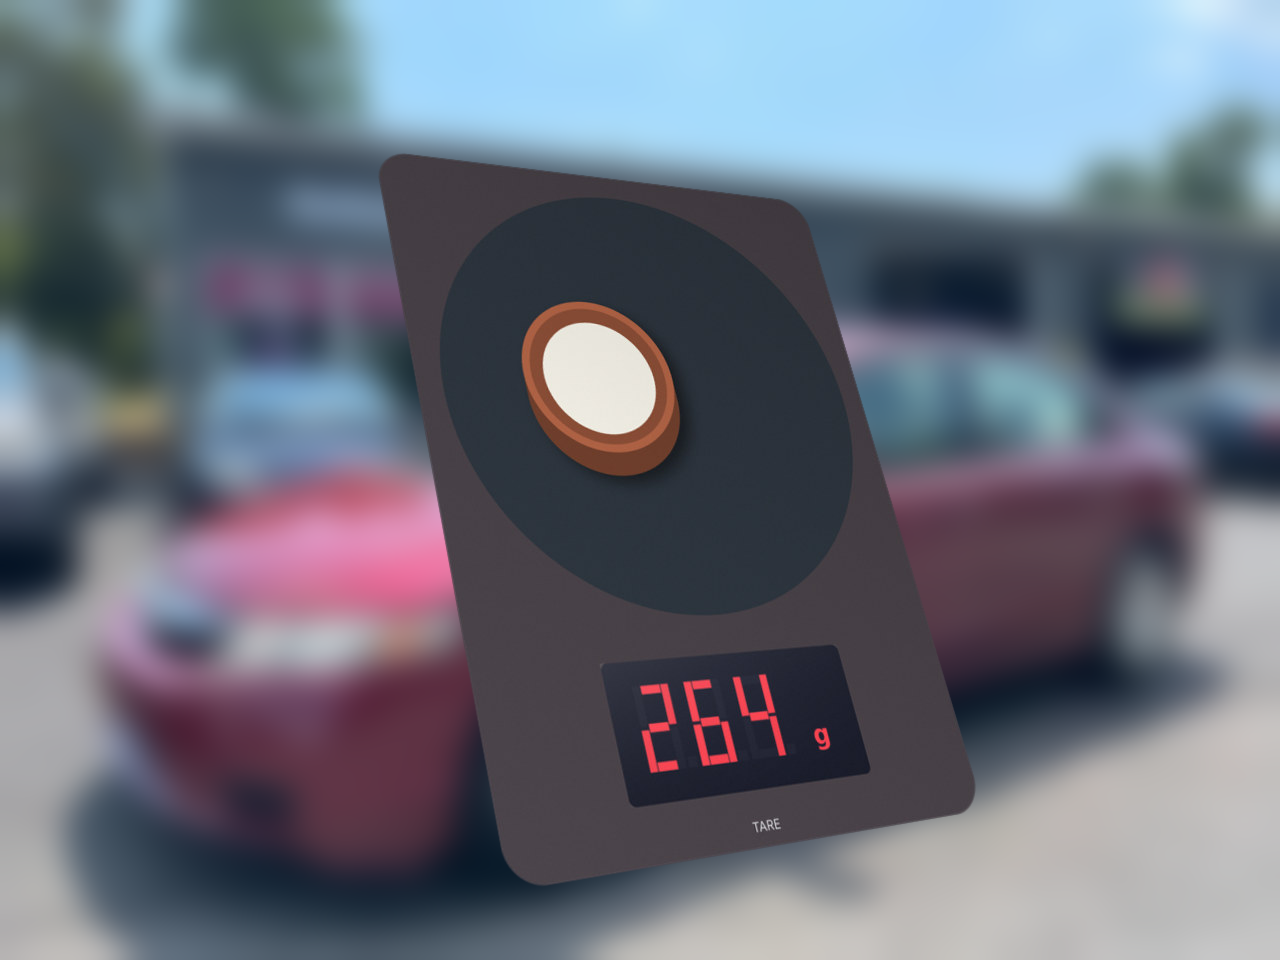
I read value=264 unit=g
